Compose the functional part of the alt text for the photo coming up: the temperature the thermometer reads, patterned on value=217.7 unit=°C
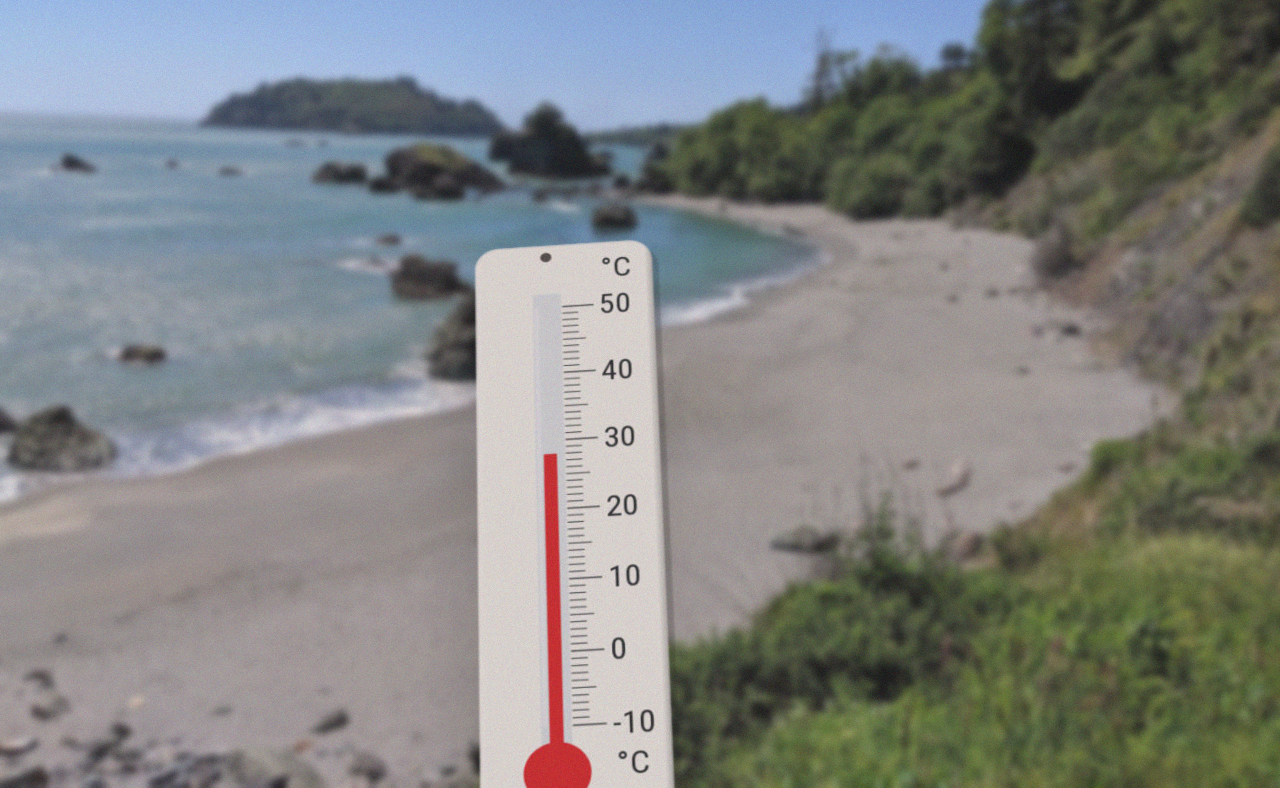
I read value=28 unit=°C
